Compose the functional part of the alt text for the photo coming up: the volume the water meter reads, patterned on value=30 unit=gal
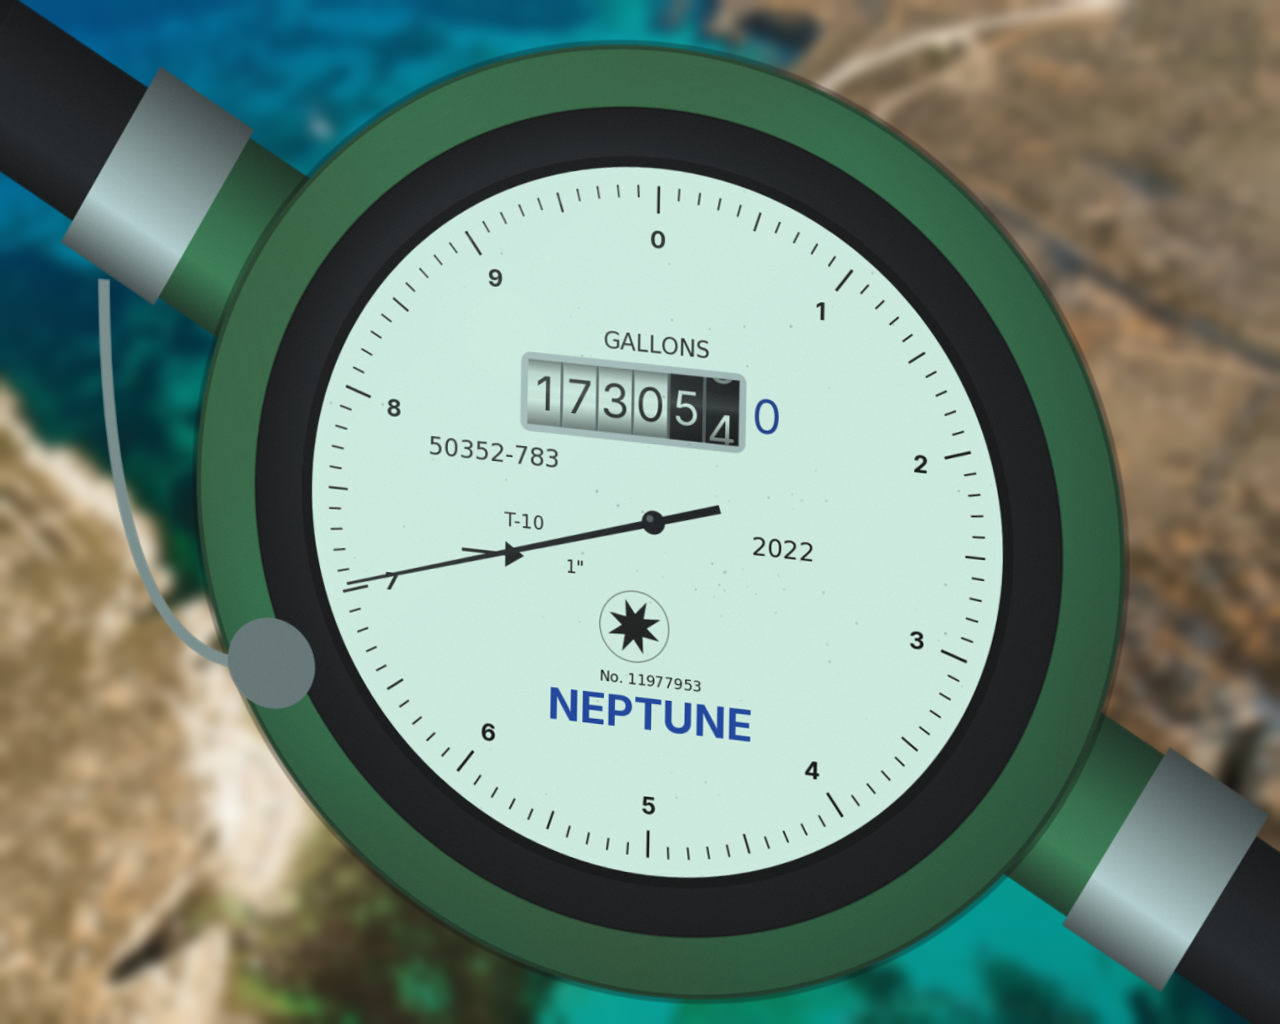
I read value=1730537.0 unit=gal
